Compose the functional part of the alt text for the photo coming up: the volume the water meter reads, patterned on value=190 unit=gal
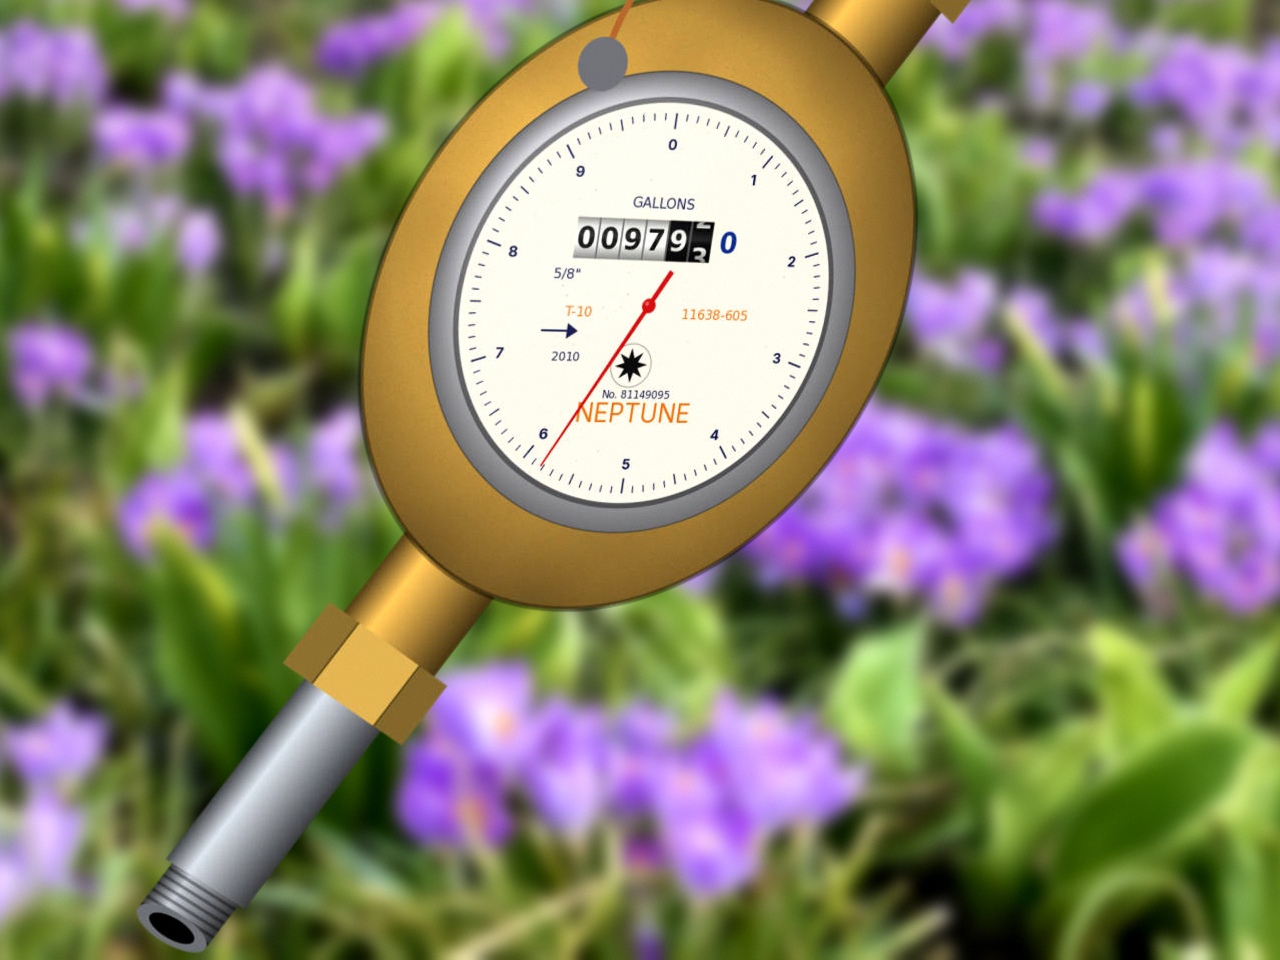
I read value=97925.8 unit=gal
